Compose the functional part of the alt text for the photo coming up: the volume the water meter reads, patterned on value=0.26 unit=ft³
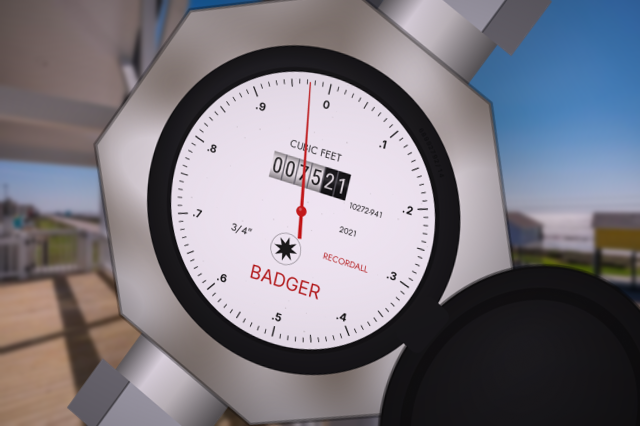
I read value=7520.97 unit=ft³
